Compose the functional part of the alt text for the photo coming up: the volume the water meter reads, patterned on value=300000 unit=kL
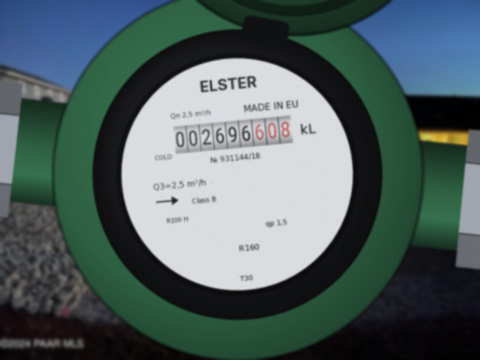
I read value=2696.608 unit=kL
